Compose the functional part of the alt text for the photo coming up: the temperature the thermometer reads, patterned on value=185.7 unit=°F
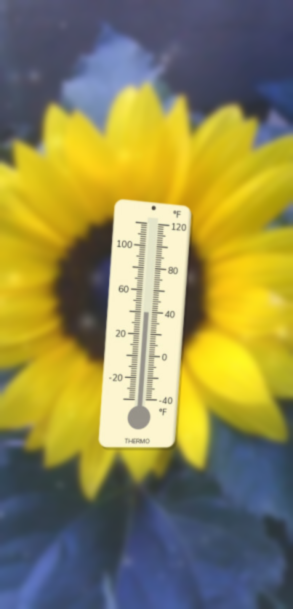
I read value=40 unit=°F
